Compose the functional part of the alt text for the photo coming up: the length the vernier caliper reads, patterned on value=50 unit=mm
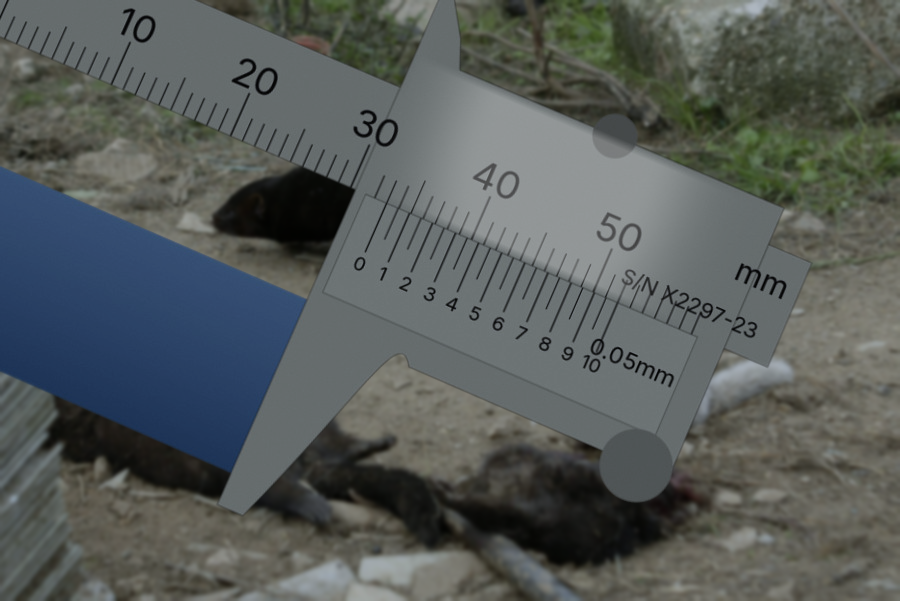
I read value=33.0 unit=mm
